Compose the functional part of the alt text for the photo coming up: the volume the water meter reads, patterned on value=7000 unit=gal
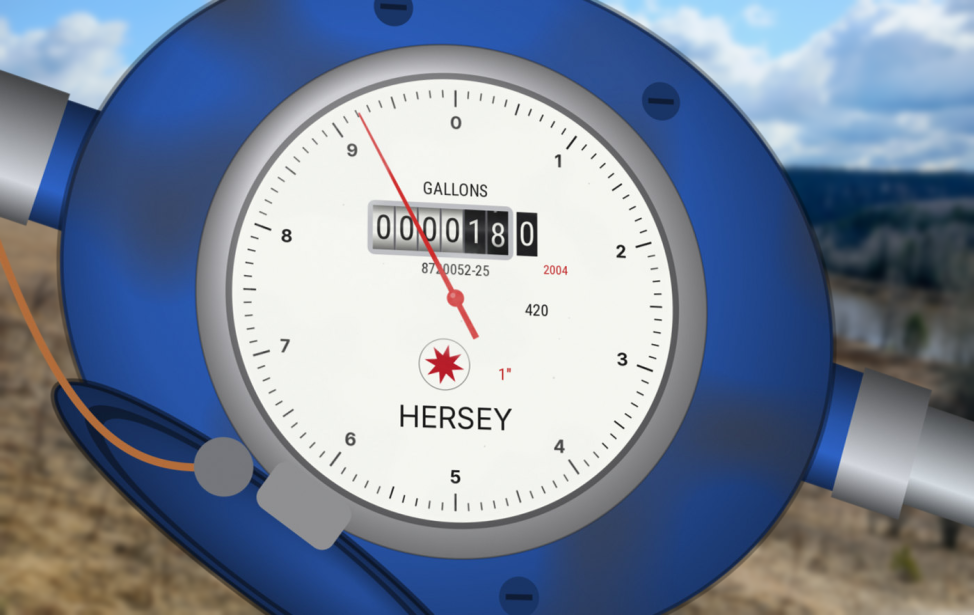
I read value=179.2 unit=gal
